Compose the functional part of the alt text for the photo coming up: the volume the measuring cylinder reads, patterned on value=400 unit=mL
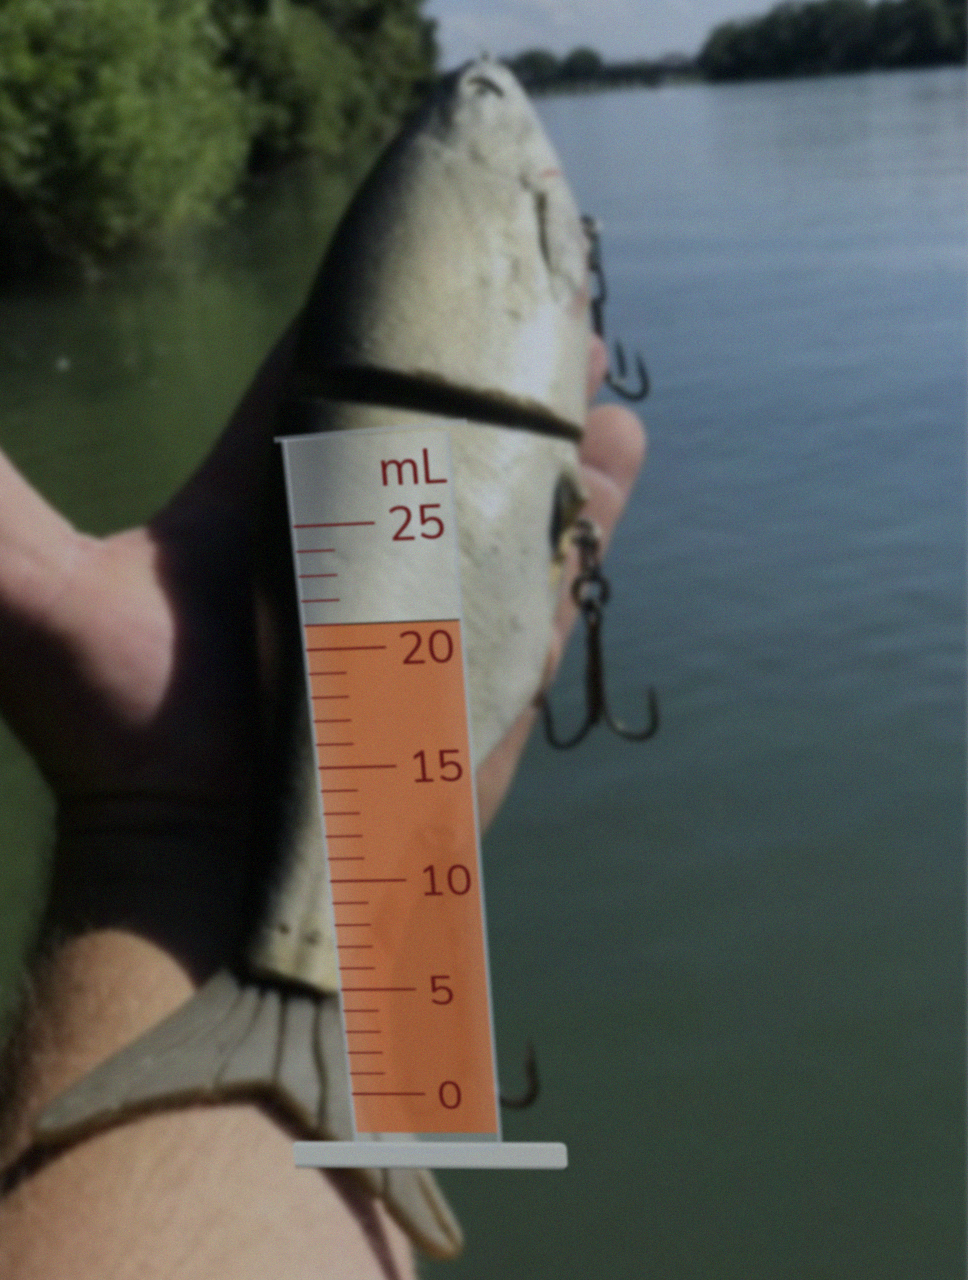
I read value=21 unit=mL
